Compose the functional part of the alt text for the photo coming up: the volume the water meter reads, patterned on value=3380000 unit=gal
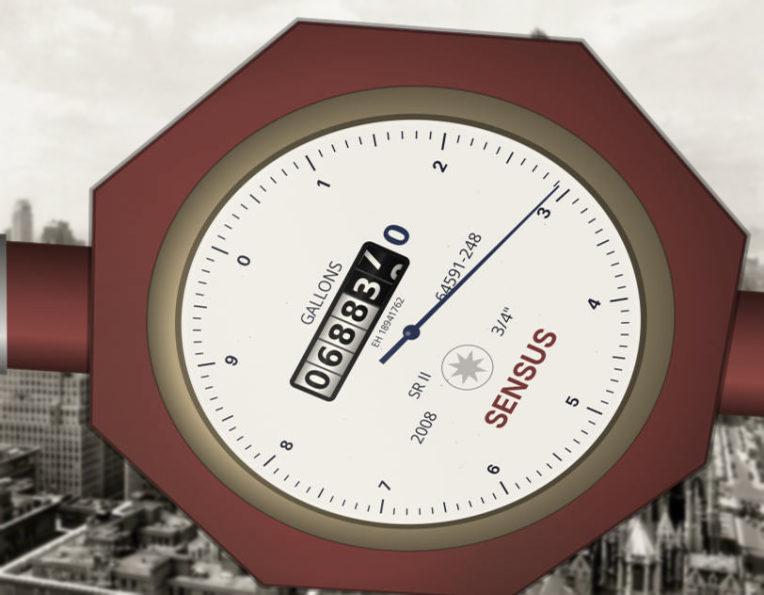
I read value=688372.9 unit=gal
